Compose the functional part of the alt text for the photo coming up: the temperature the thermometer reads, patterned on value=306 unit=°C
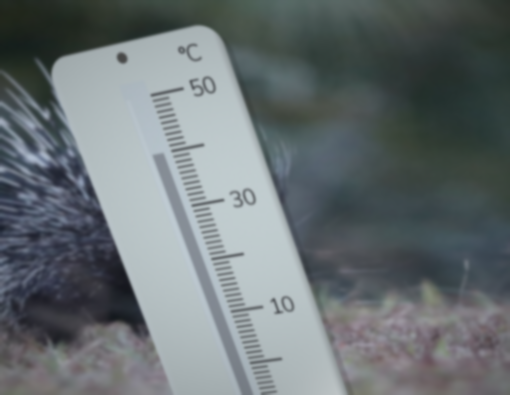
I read value=40 unit=°C
